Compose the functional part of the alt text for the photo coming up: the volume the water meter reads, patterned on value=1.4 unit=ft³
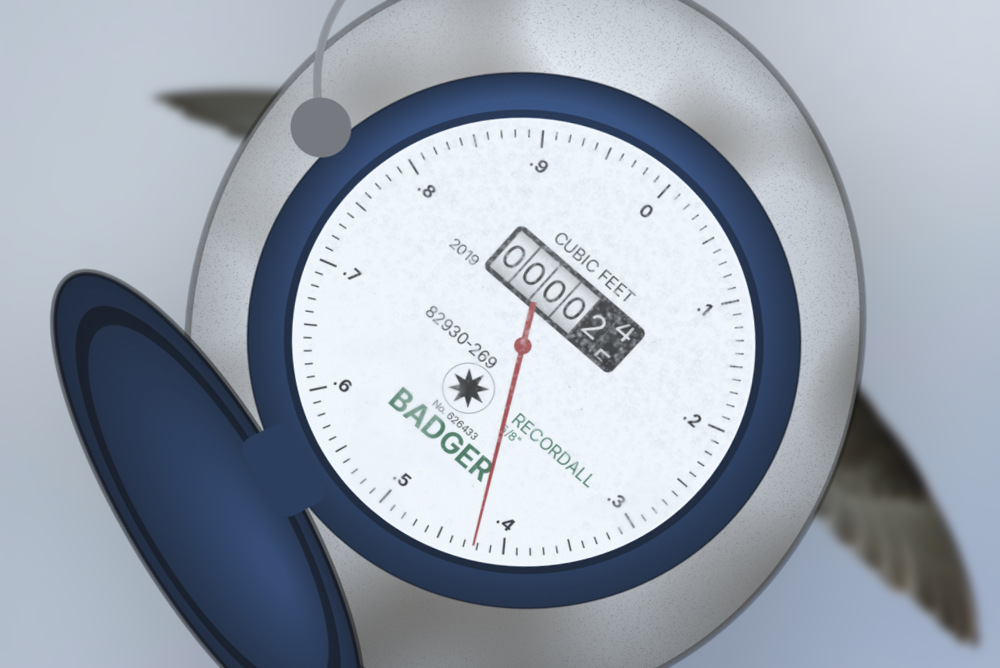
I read value=24.42 unit=ft³
